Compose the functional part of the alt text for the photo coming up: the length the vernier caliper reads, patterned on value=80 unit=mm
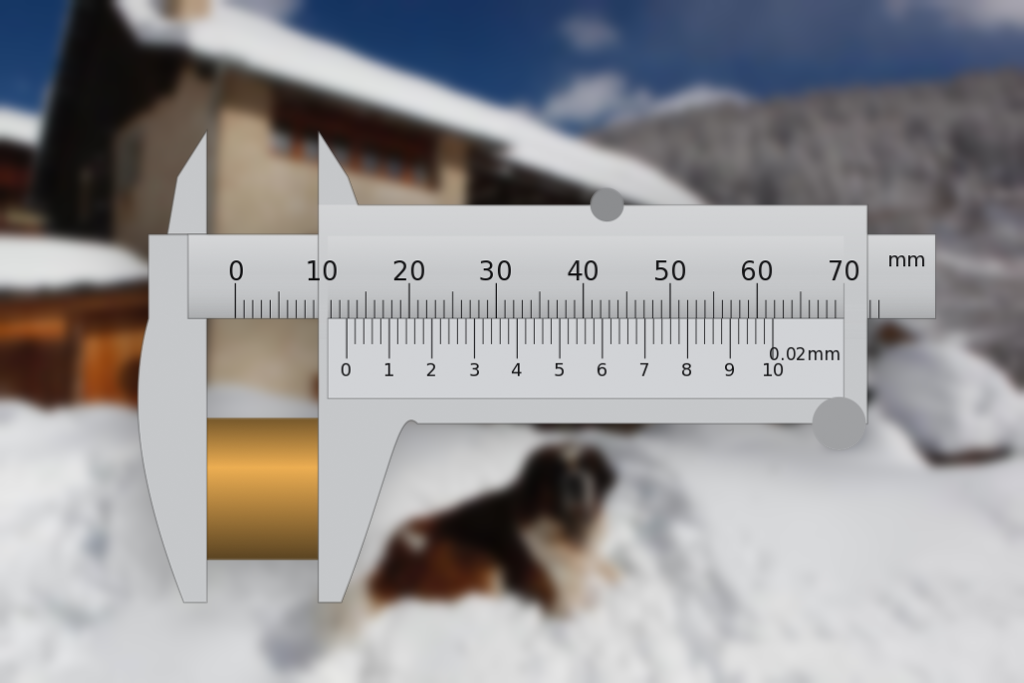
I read value=12.8 unit=mm
